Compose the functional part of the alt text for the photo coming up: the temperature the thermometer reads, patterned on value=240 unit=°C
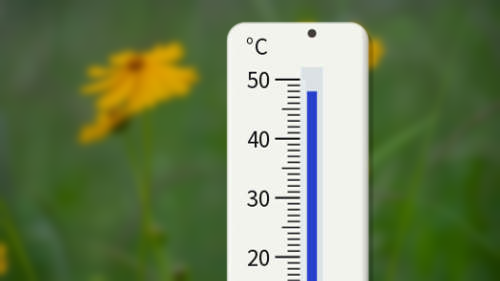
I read value=48 unit=°C
